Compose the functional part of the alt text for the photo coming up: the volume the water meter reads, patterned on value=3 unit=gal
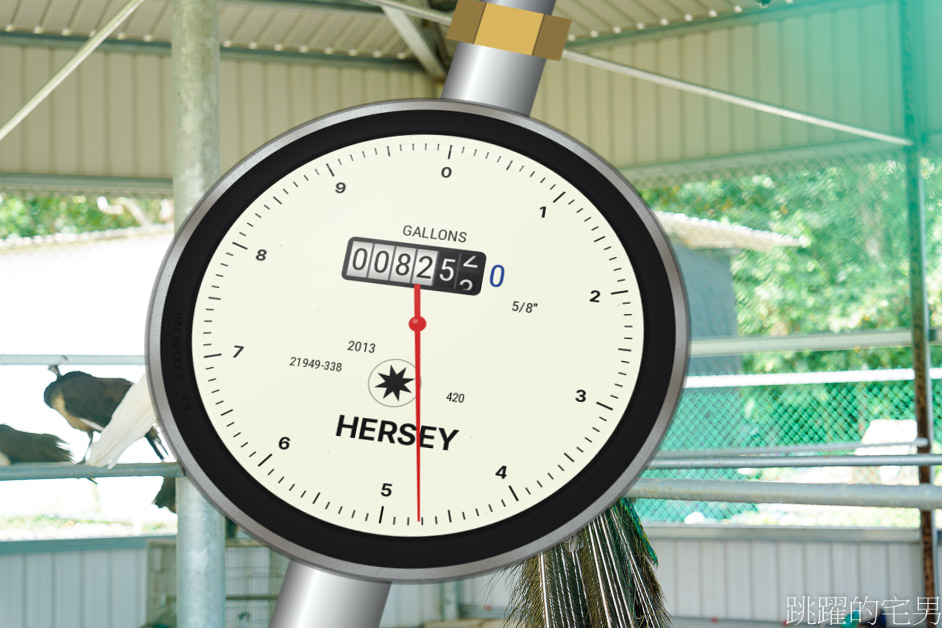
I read value=82524.7 unit=gal
